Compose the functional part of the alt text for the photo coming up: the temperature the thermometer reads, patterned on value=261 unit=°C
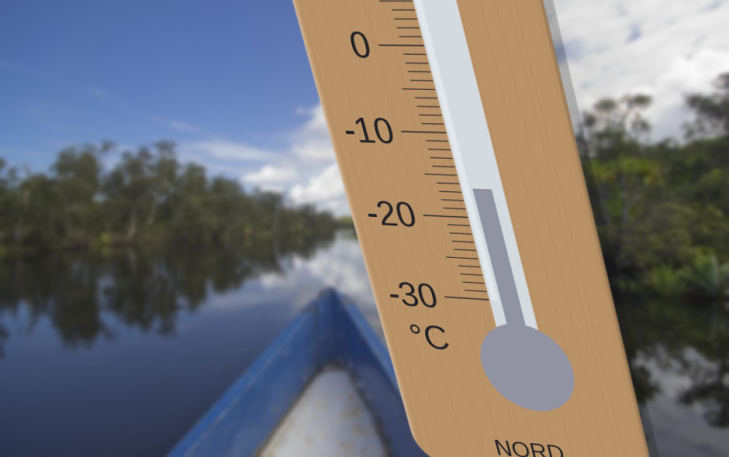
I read value=-16.5 unit=°C
